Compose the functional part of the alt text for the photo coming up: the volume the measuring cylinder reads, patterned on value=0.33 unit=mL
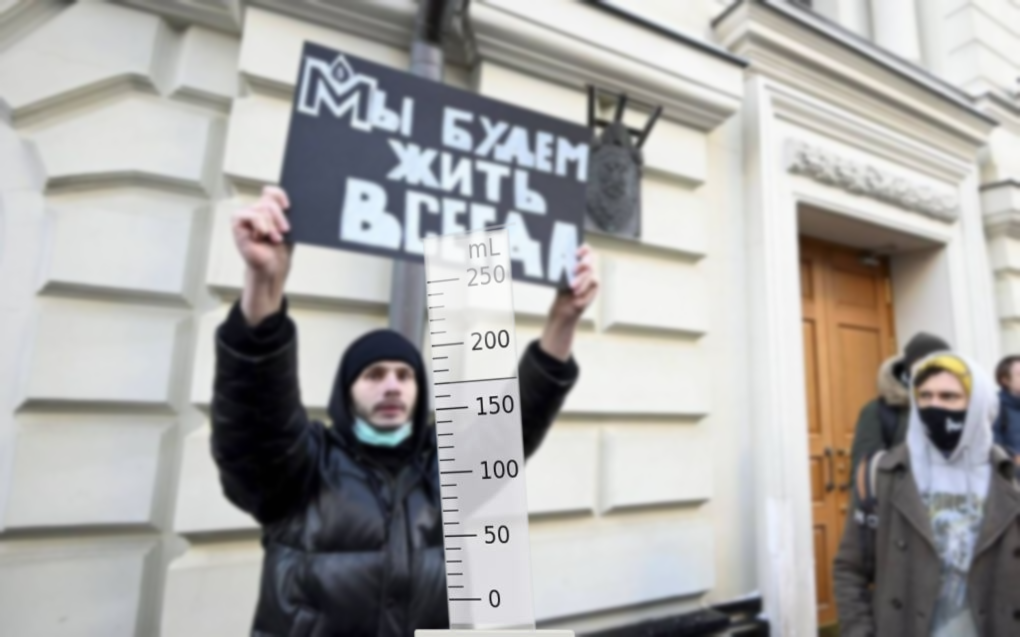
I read value=170 unit=mL
